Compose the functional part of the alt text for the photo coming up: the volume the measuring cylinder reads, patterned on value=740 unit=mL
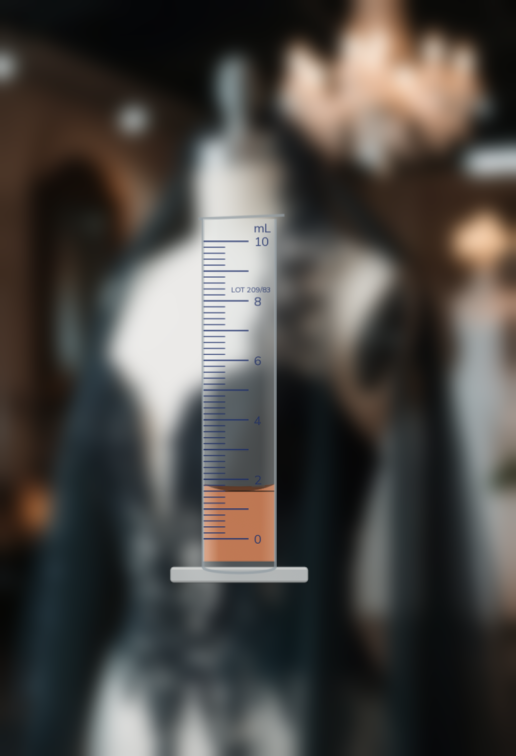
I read value=1.6 unit=mL
